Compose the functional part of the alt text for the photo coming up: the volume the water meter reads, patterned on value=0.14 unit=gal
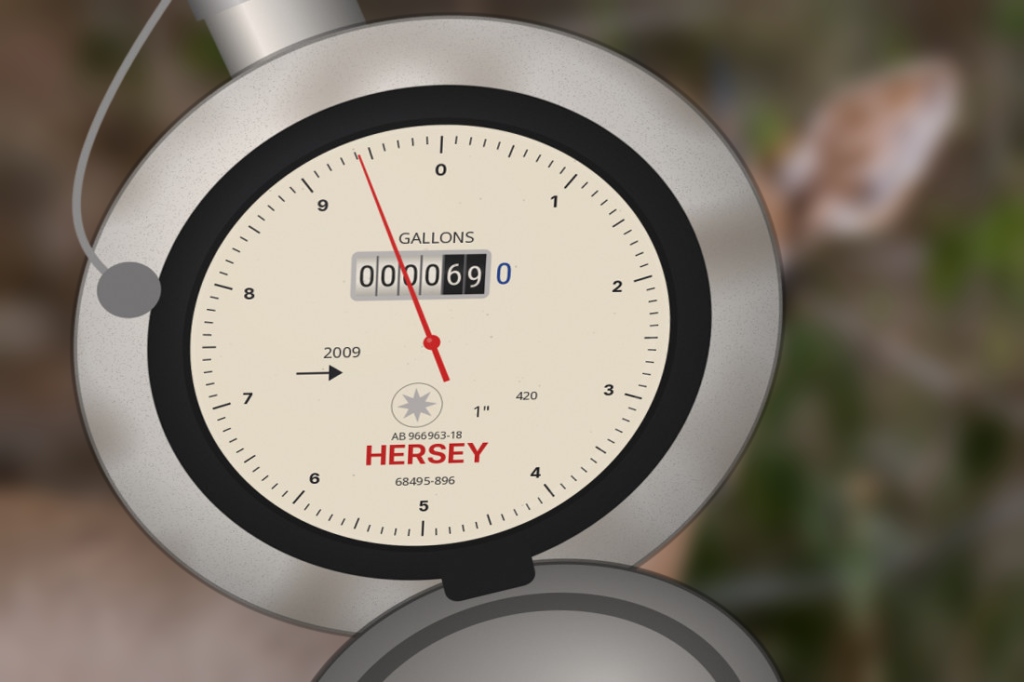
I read value=689.4 unit=gal
